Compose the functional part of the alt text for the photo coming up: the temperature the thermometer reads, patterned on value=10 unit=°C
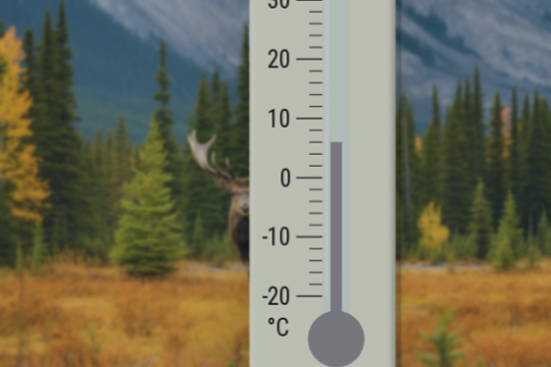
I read value=6 unit=°C
